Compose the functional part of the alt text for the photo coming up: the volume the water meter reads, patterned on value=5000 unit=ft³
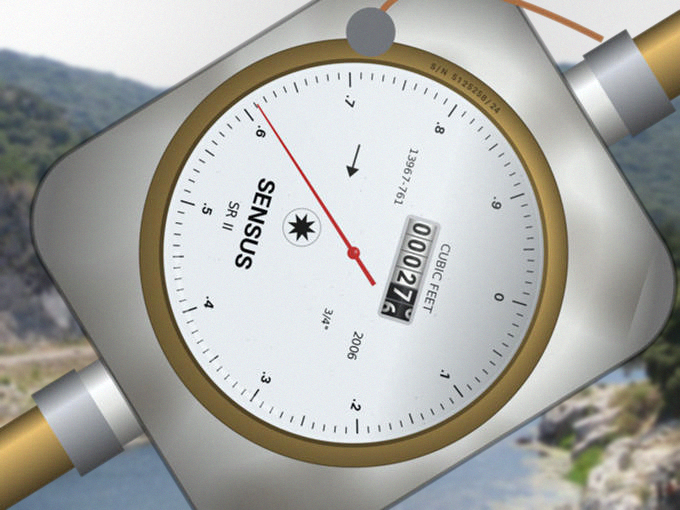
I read value=275.61 unit=ft³
